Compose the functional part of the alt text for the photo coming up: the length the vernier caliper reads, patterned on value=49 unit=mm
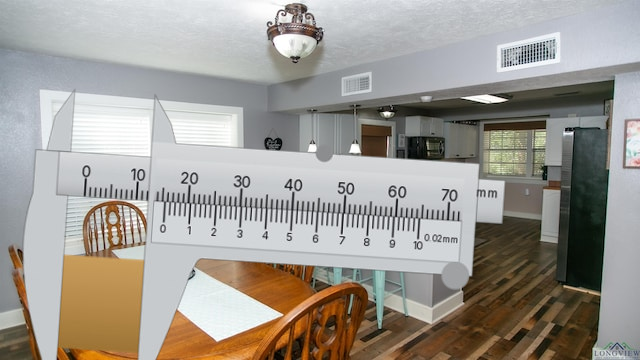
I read value=15.5 unit=mm
